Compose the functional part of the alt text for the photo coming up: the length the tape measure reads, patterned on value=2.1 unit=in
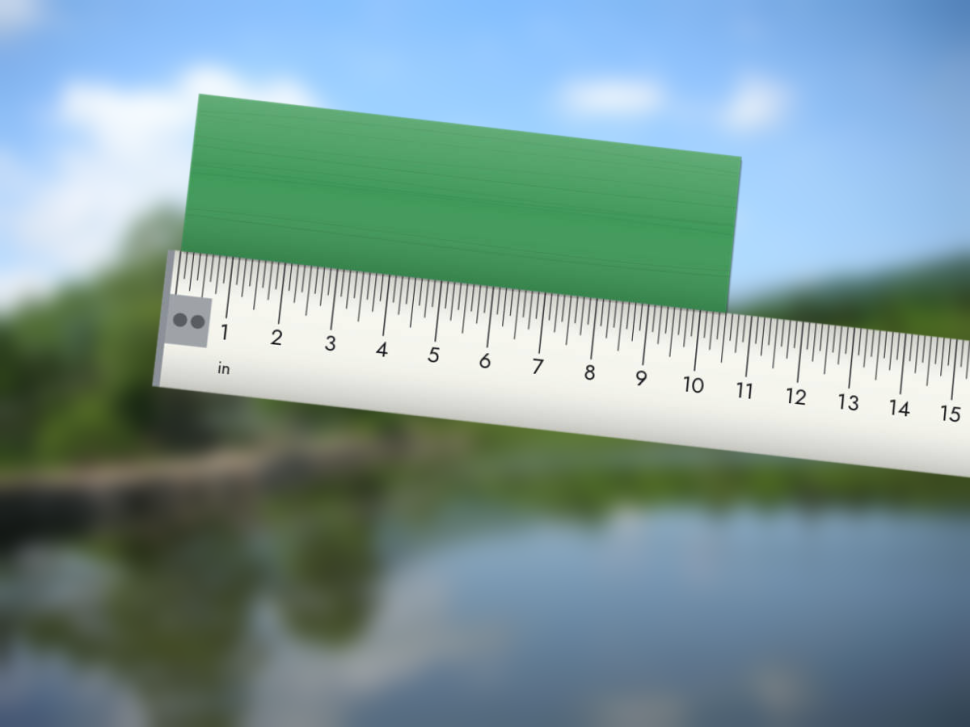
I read value=10.5 unit=in
